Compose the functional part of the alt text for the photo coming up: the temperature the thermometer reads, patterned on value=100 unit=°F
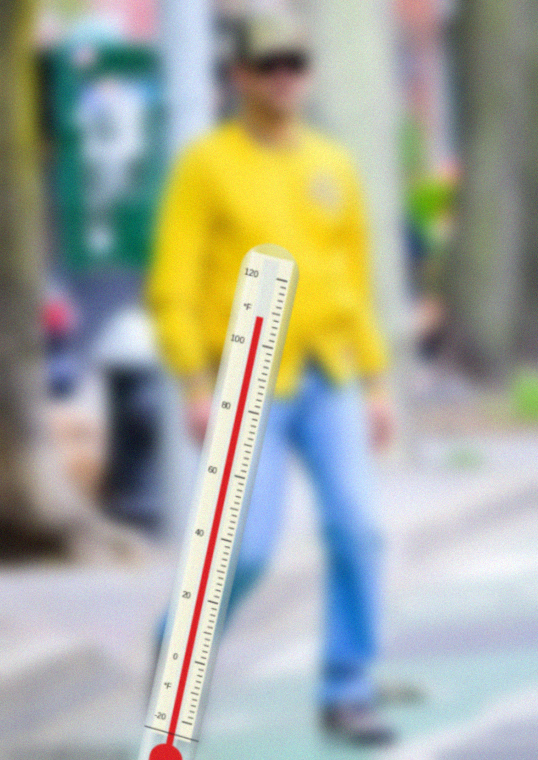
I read value=108 unit=°F
